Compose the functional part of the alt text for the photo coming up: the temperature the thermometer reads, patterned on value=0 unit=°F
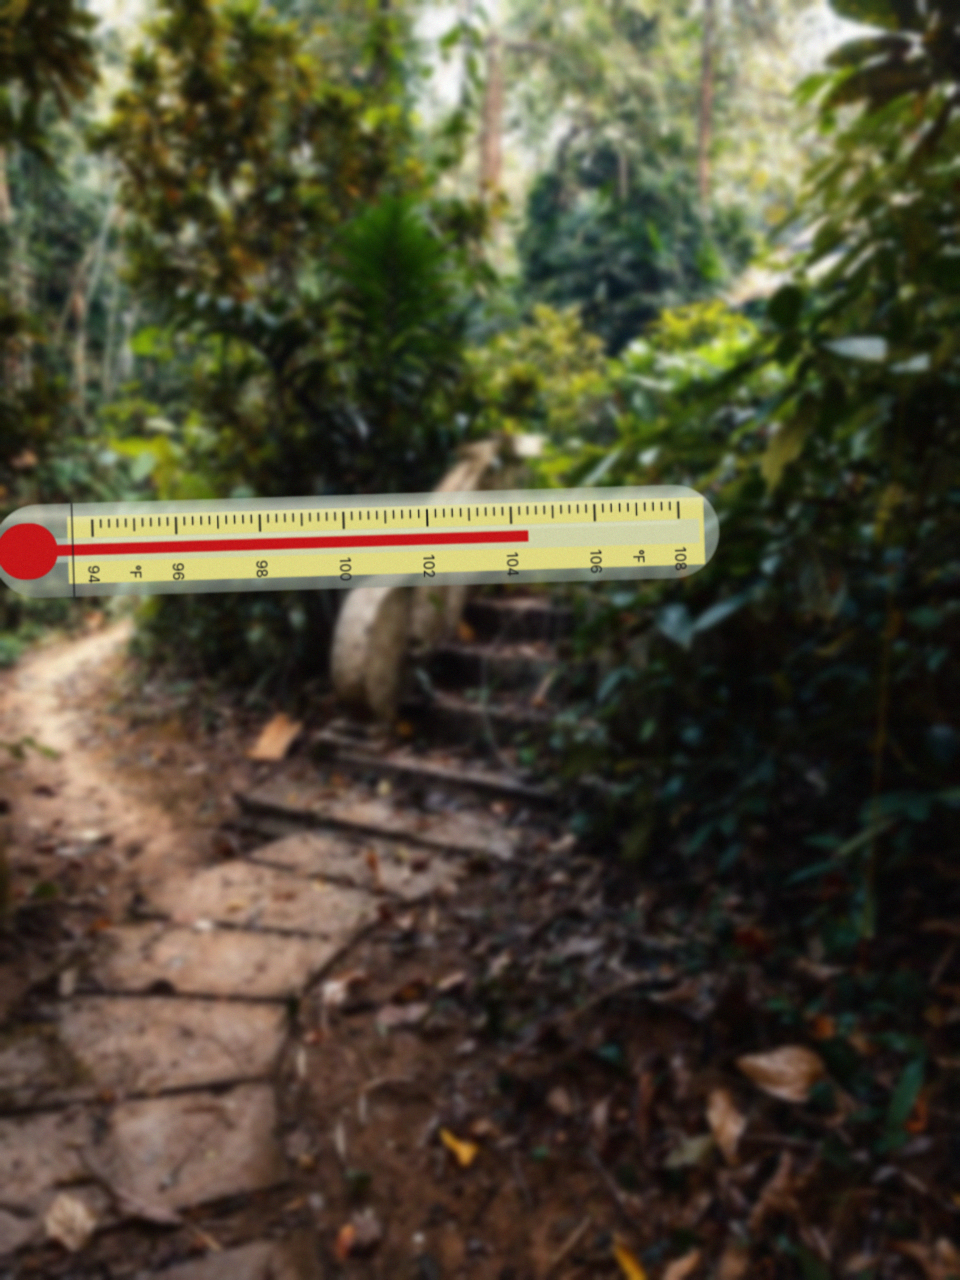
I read value=104.4 unit=°F
